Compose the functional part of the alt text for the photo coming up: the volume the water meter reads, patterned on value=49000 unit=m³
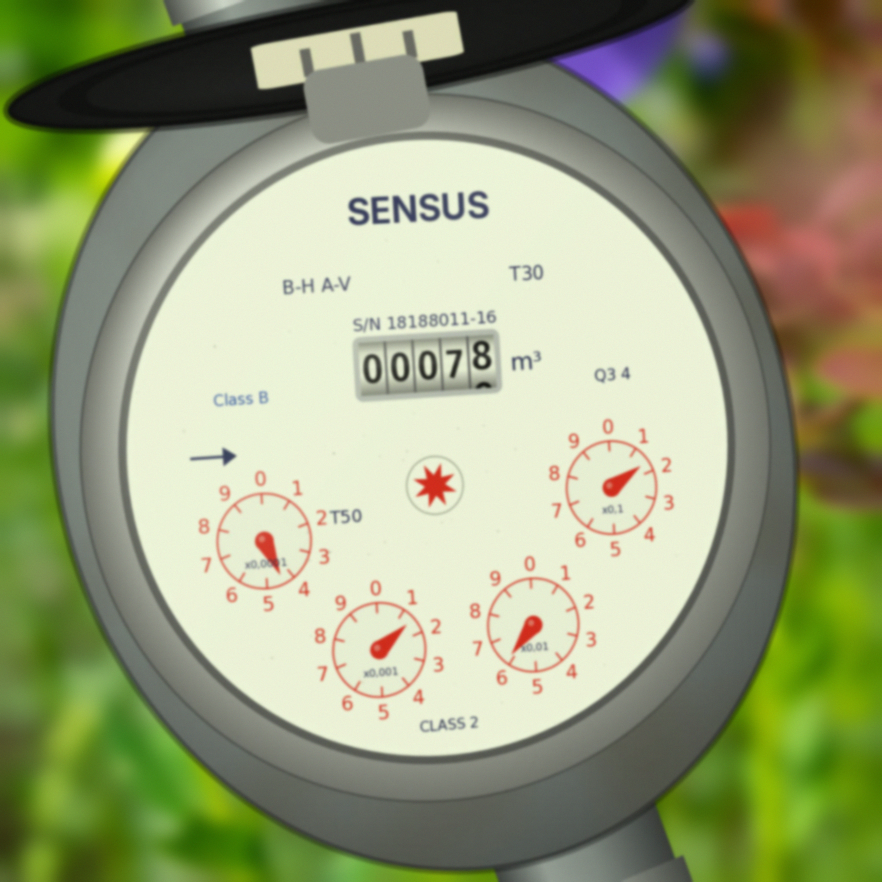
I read value=78.1614 unit=m³
